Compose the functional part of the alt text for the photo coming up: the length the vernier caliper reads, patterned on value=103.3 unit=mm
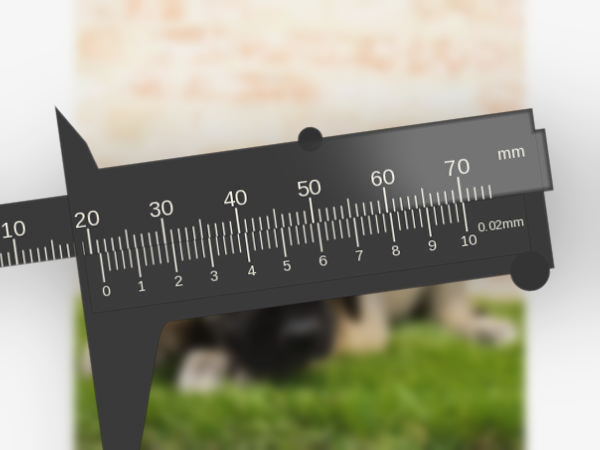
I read value=21.2 unit=mm
